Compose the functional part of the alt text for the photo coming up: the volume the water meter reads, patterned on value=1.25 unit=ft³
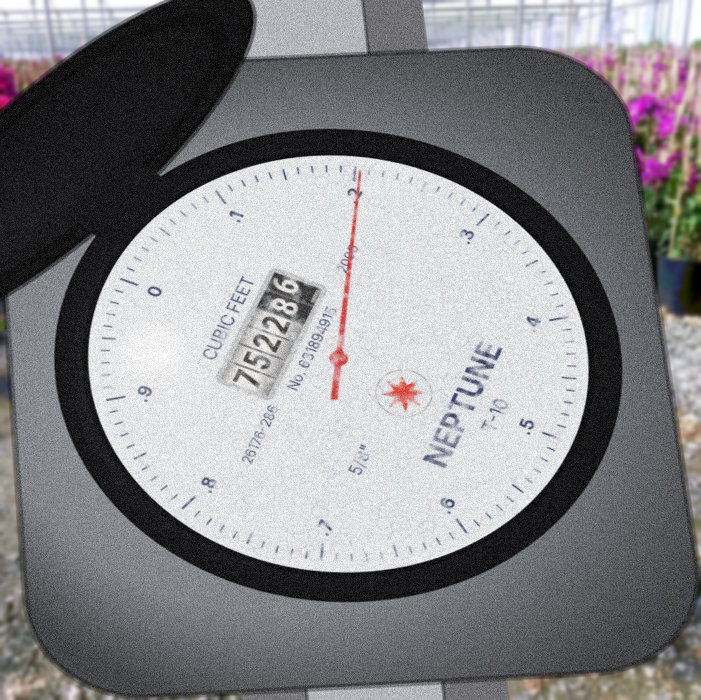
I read value=752286.20 unit=ft³
